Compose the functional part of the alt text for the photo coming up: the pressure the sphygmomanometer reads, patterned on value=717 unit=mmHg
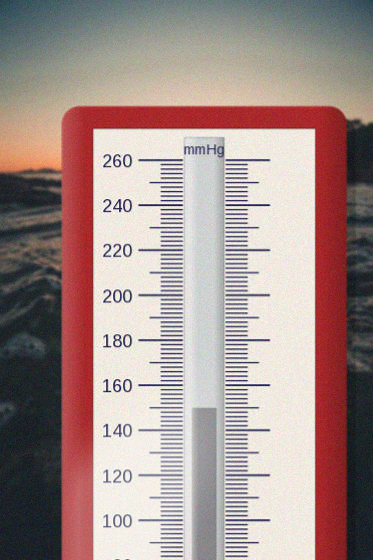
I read value=150 unit=mmHg
